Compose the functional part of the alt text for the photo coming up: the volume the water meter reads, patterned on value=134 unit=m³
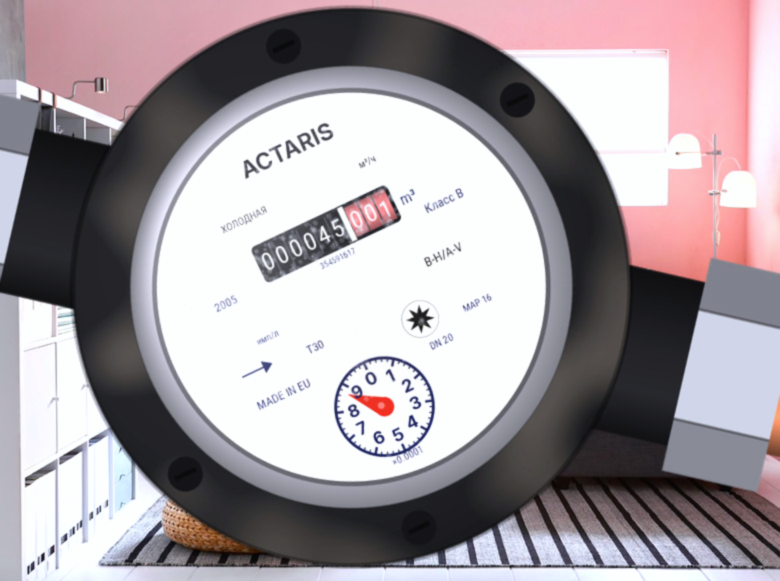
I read value=45.0008 unit=m³
